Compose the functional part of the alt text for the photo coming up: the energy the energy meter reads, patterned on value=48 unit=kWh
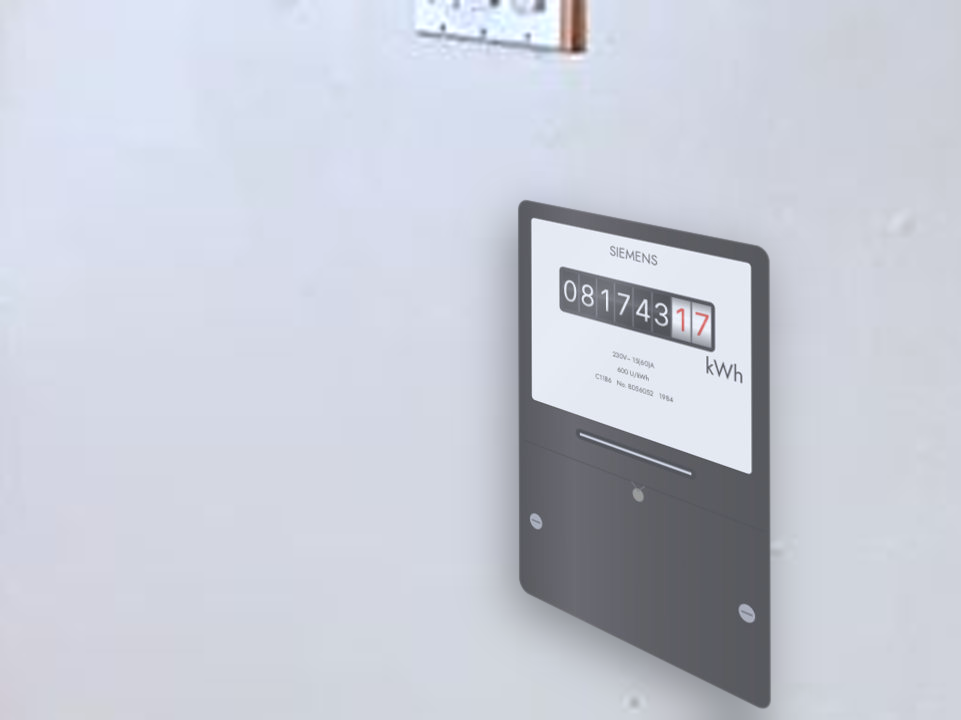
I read value=81743.17 unit=kWh
